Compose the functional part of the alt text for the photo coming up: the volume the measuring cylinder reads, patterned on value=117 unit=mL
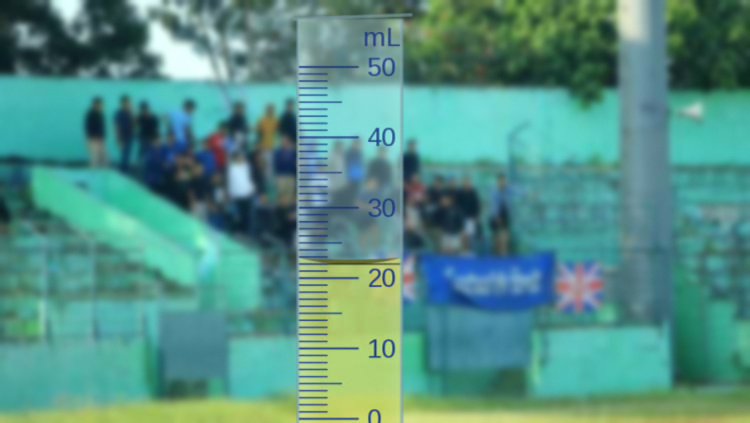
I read value=22 unit=mL
